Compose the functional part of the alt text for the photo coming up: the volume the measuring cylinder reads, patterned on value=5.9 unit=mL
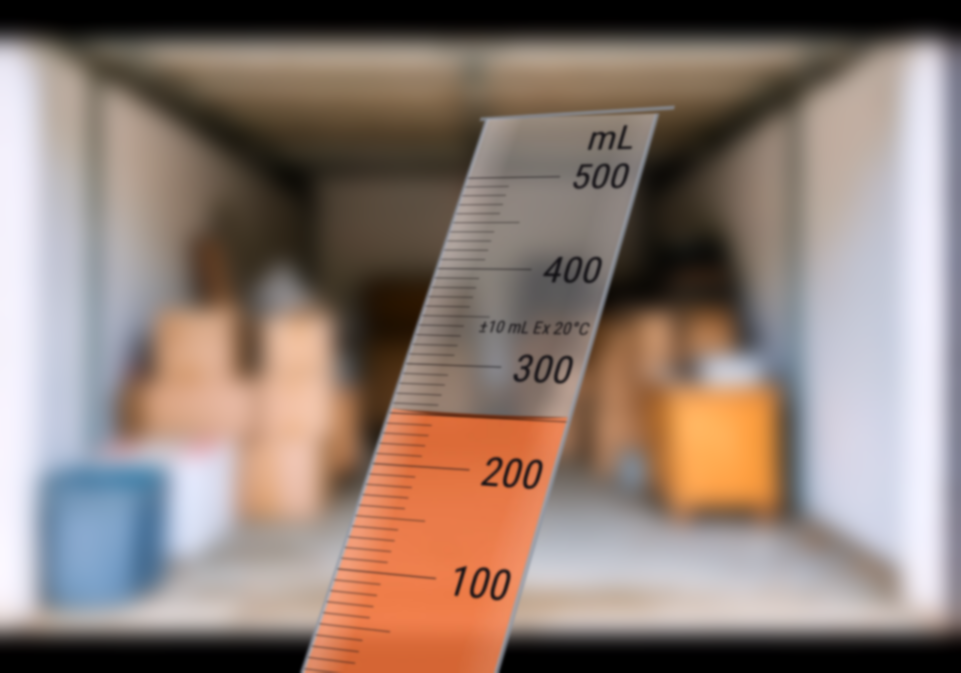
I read value=250 unit=mL
